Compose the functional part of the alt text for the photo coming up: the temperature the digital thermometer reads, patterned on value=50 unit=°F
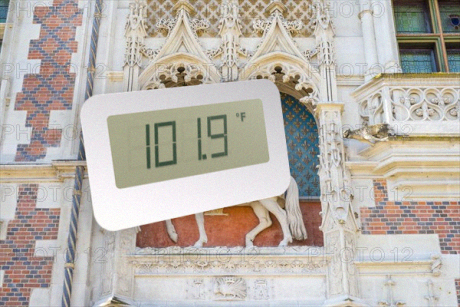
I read value=101.9 unit=°F
